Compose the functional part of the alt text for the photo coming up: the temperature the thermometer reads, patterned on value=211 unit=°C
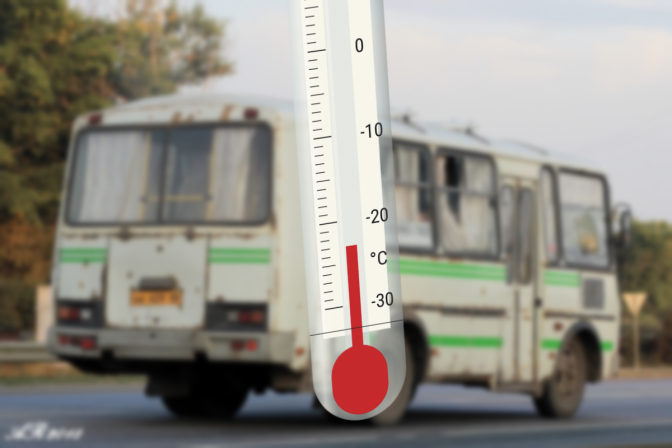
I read value=-23 unit=°C
